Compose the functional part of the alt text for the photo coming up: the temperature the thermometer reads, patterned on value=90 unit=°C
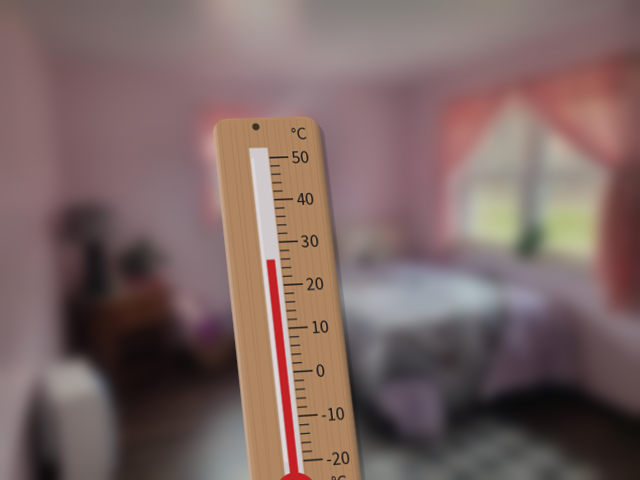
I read value=26 unit=°C
